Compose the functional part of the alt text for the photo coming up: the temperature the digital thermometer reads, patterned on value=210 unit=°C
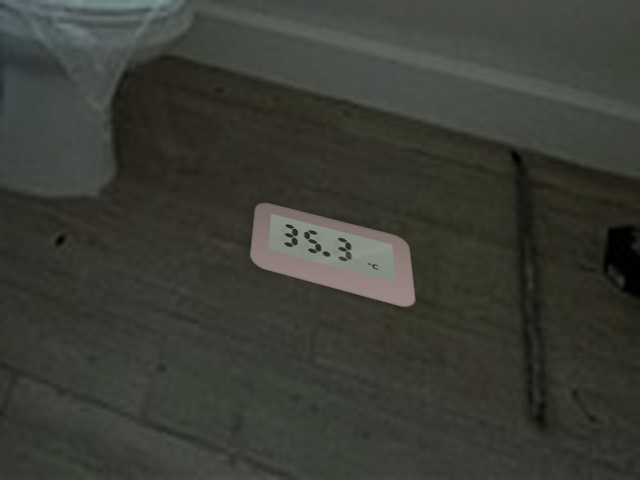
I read value=35.3 unit=°C
